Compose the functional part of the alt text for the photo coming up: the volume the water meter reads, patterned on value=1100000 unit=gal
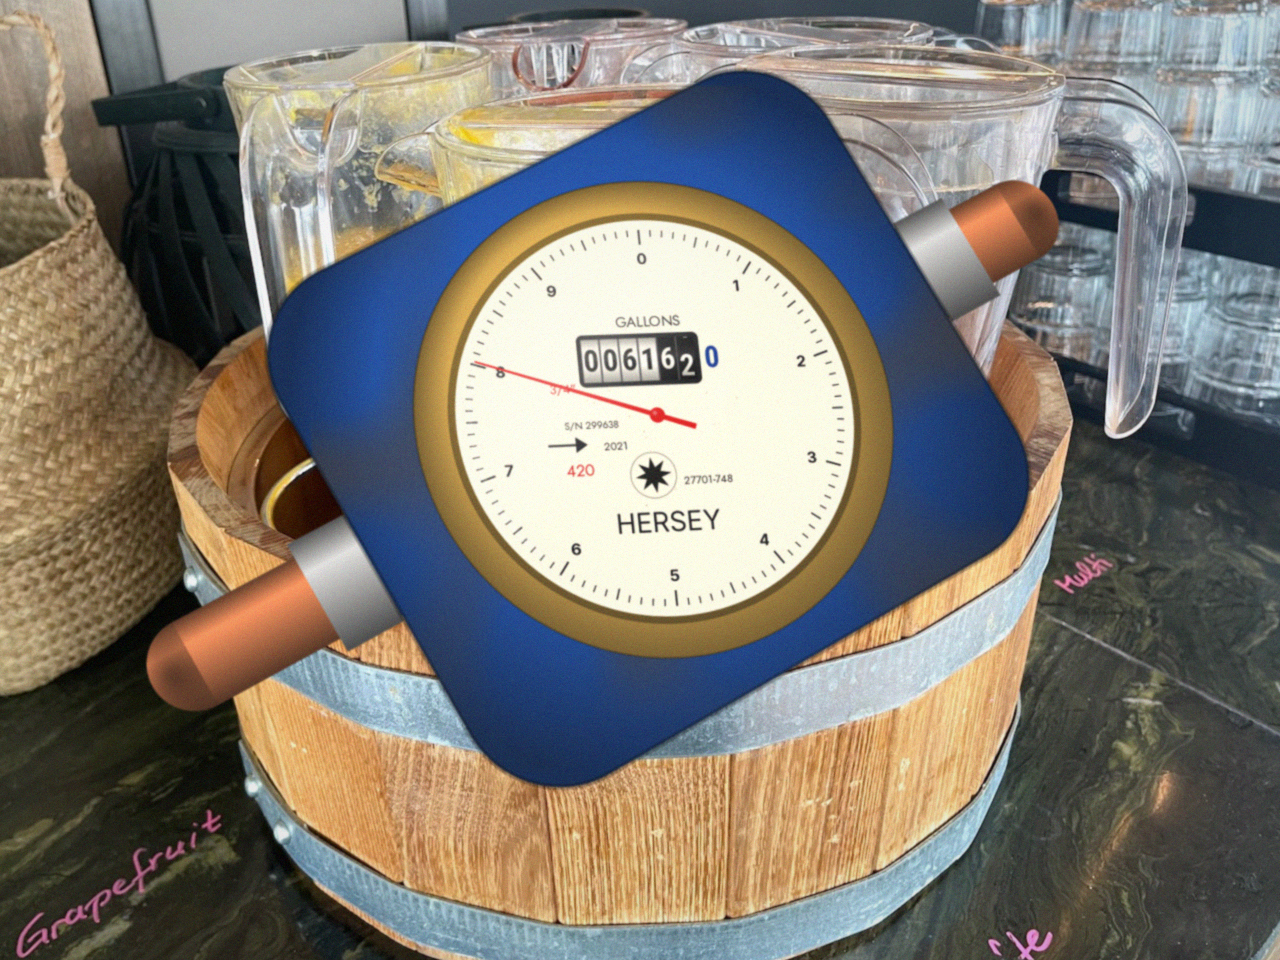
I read value=61618.0 unit=gal
